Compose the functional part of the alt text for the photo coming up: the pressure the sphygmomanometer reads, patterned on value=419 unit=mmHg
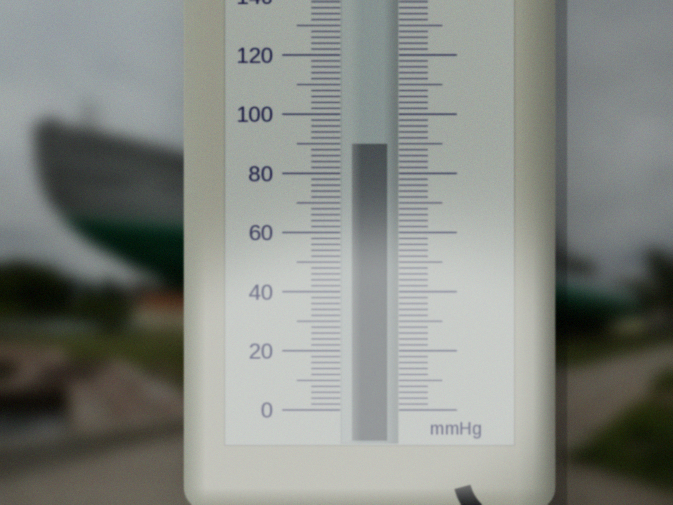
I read value=90 unit=mmHg
